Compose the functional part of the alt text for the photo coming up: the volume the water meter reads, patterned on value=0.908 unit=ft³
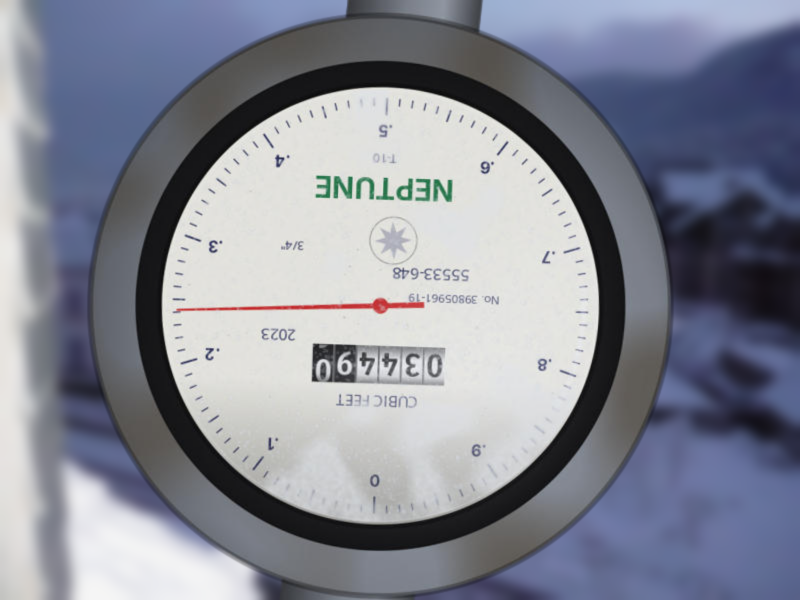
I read value=34490.24 unit=ft³
